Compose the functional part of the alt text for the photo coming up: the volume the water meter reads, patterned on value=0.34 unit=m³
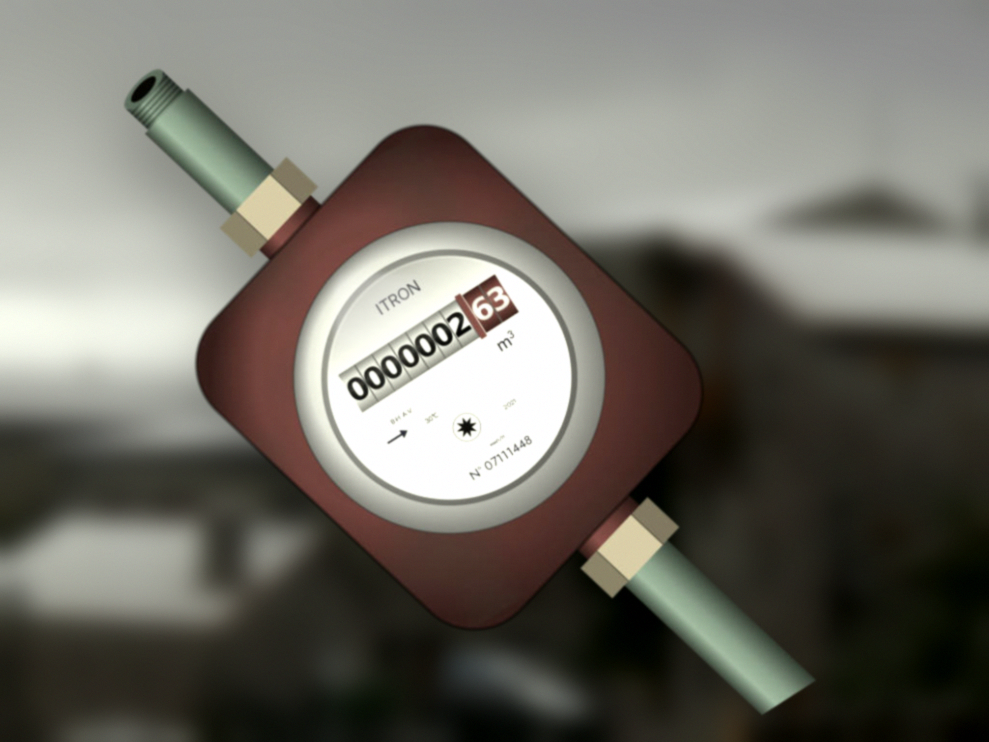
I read value=2.63 unit=m³
